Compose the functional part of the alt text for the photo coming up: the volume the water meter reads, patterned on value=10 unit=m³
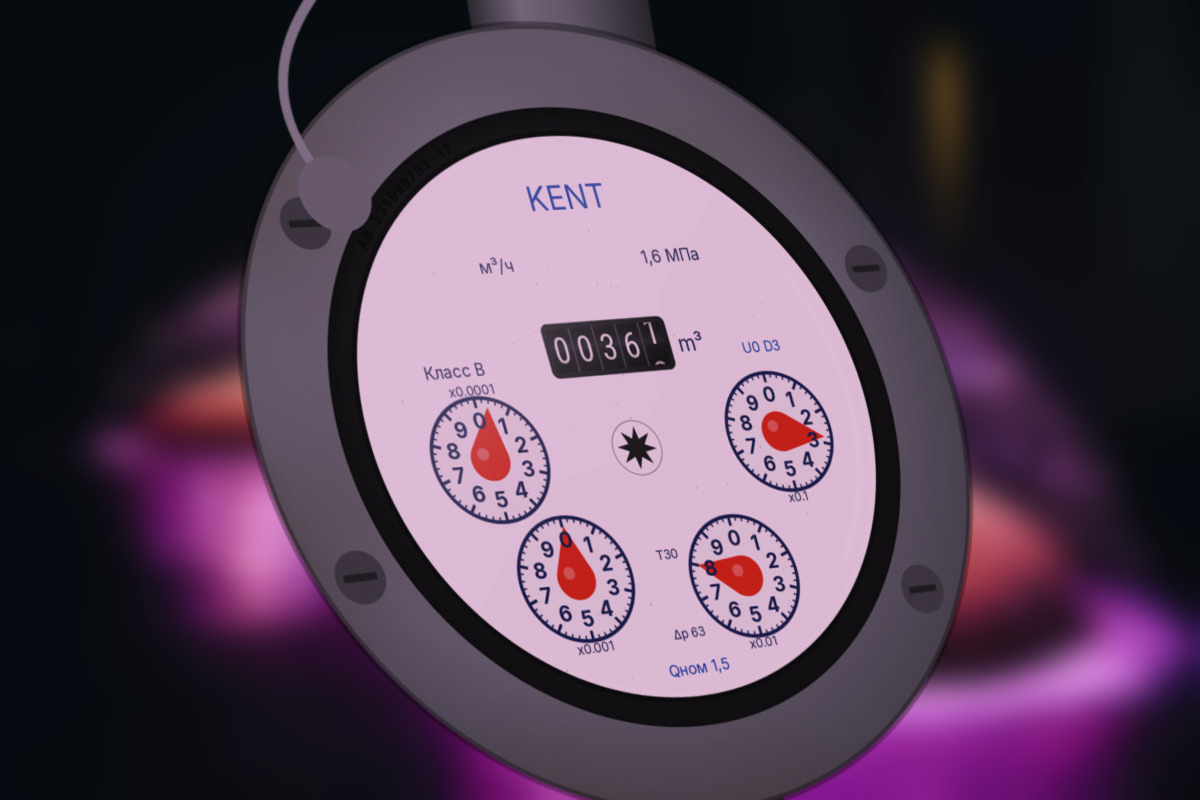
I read value=361.2800 unit=m³
